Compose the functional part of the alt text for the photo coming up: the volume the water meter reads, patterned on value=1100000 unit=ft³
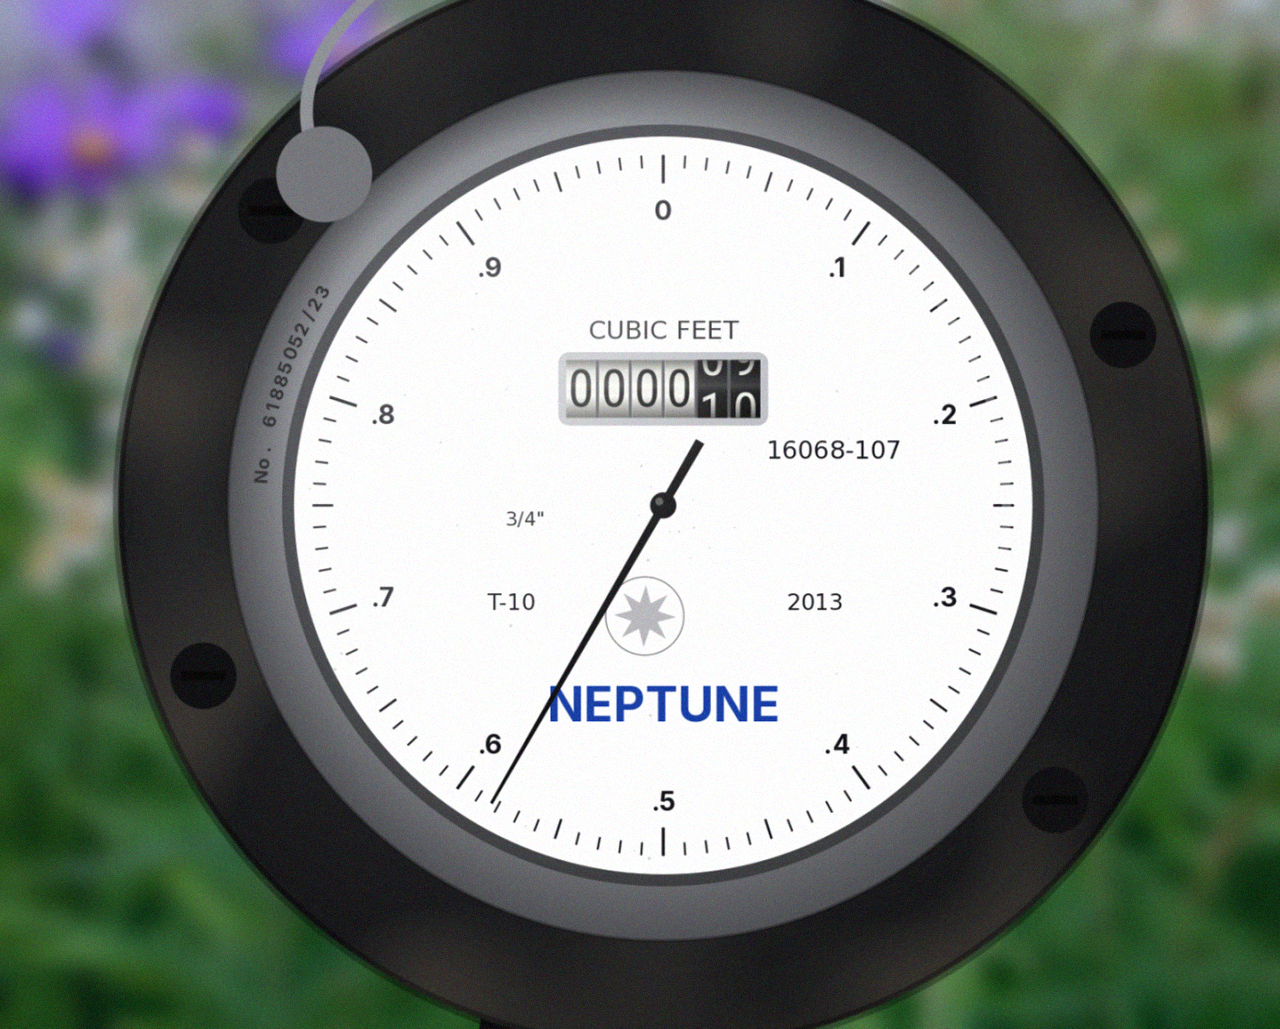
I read value=9.58 unit=ft³
